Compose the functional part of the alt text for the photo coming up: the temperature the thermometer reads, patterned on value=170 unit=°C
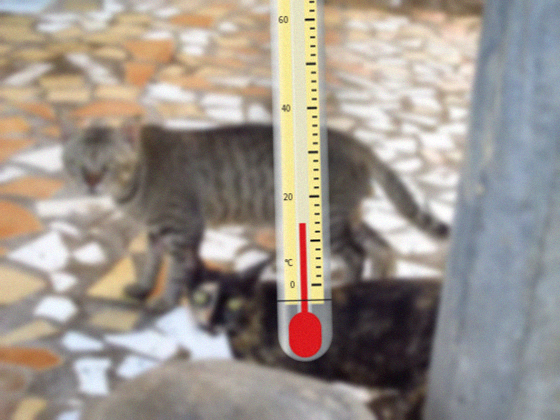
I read value=14 unit=°C
